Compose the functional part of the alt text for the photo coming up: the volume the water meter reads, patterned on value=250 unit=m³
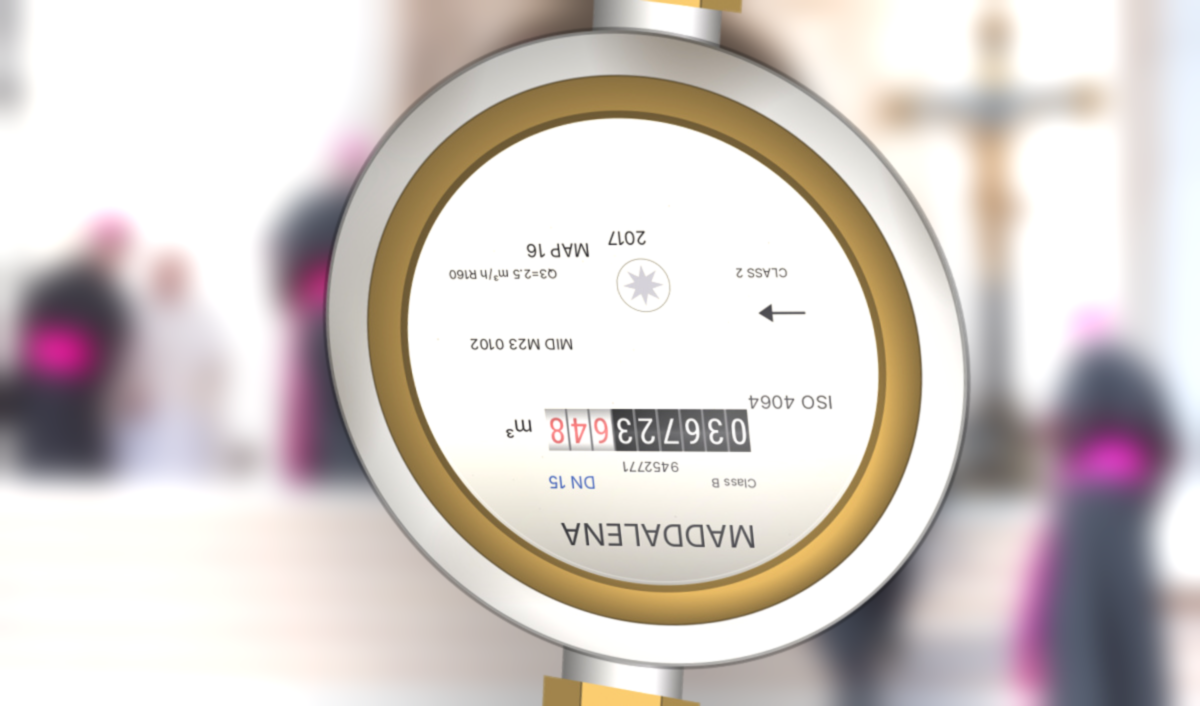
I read value=36723.648 unit=m³
